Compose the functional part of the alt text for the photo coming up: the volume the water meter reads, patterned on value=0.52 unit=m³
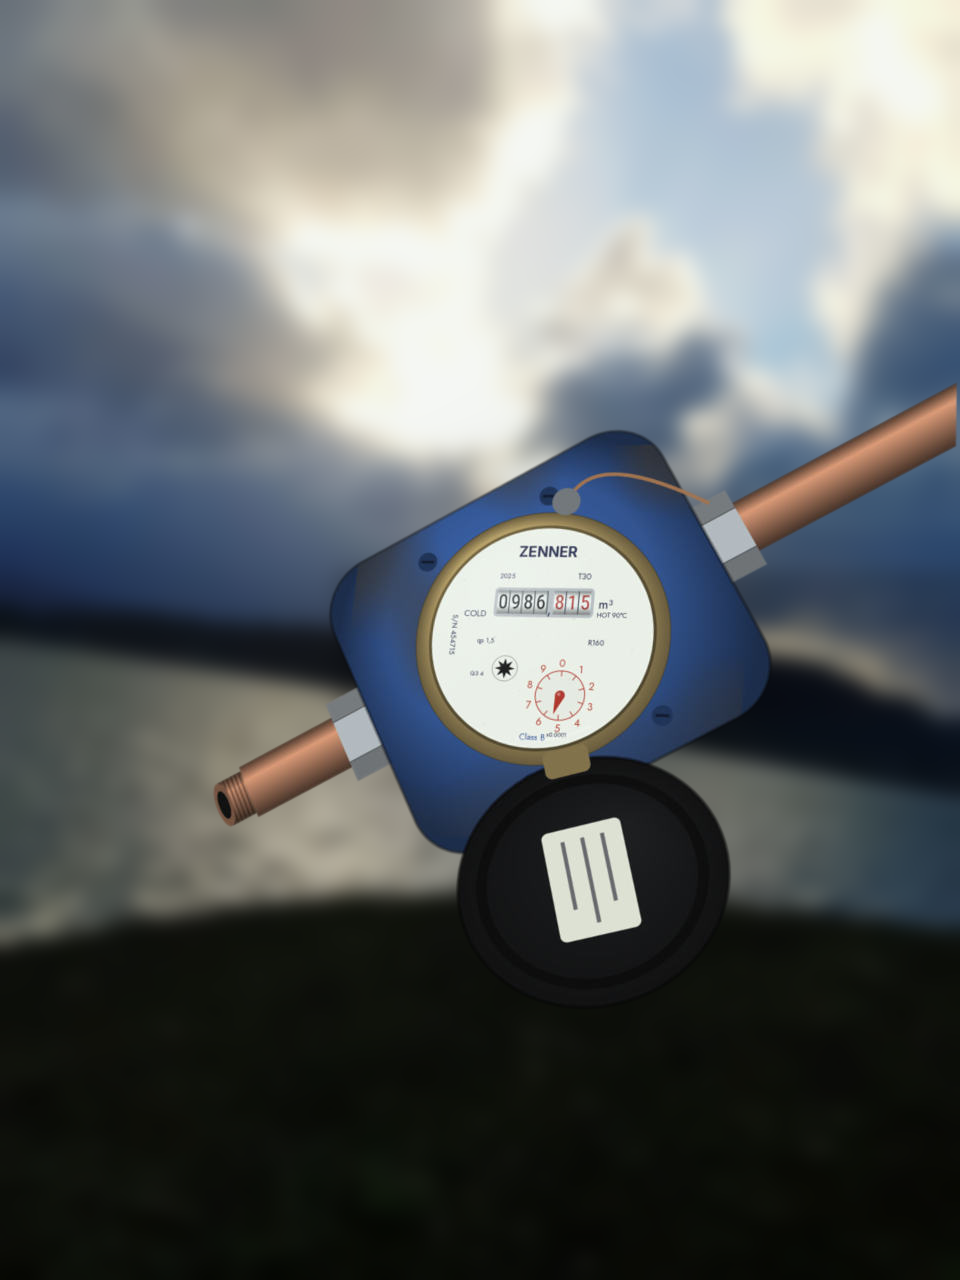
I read value=986.8155 unit=m³
